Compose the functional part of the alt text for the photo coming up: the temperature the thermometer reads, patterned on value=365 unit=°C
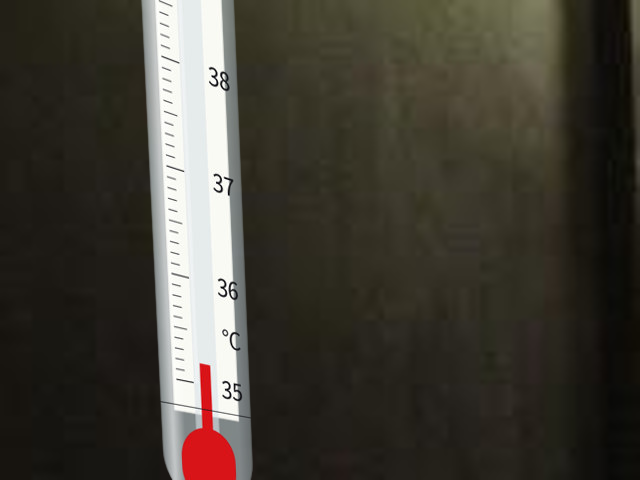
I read value=35.2 unit=°C
